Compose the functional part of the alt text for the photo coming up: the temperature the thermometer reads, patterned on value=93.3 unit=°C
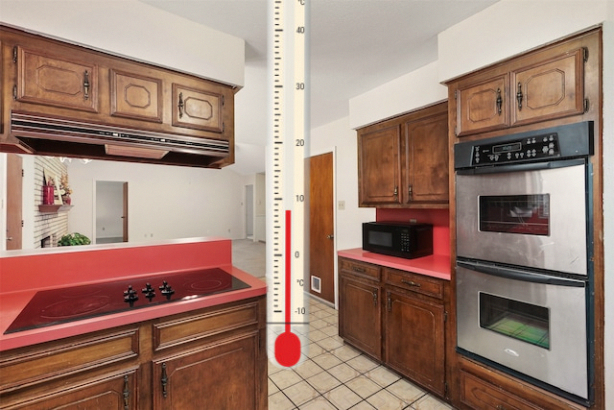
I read value=8 unit=°C
